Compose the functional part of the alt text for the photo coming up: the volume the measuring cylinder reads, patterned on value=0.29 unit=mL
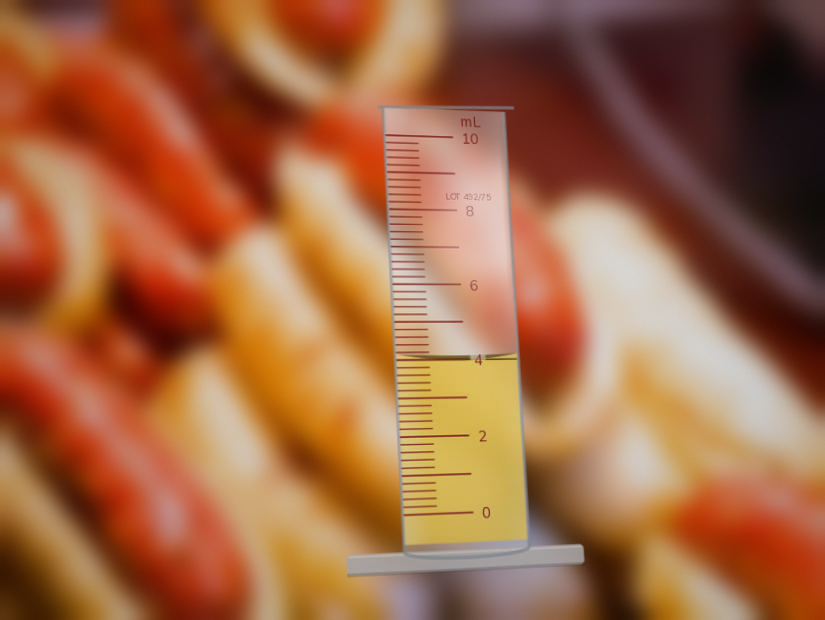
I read value=4 unit=mL
